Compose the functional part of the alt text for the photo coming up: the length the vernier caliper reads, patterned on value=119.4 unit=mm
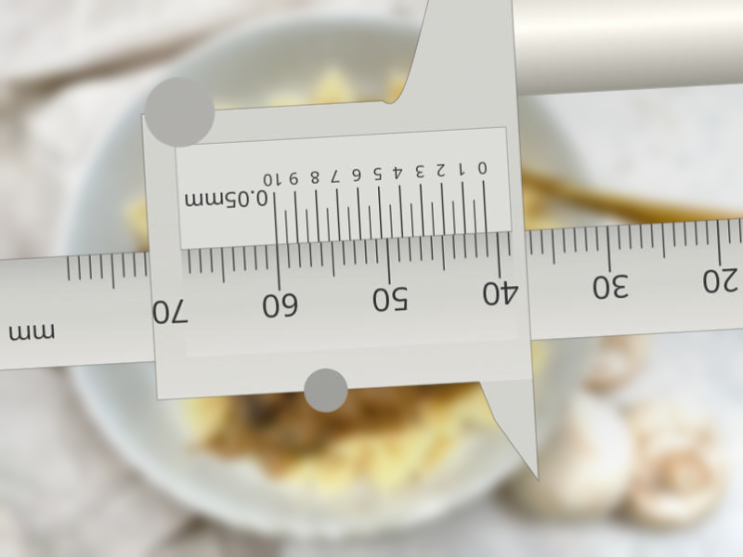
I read value=41.0 unit=mm
